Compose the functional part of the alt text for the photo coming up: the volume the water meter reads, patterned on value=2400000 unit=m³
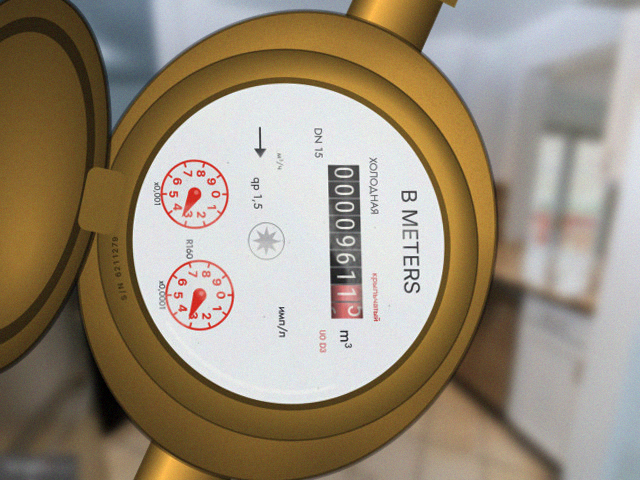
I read value=961.1533 unit=m³
